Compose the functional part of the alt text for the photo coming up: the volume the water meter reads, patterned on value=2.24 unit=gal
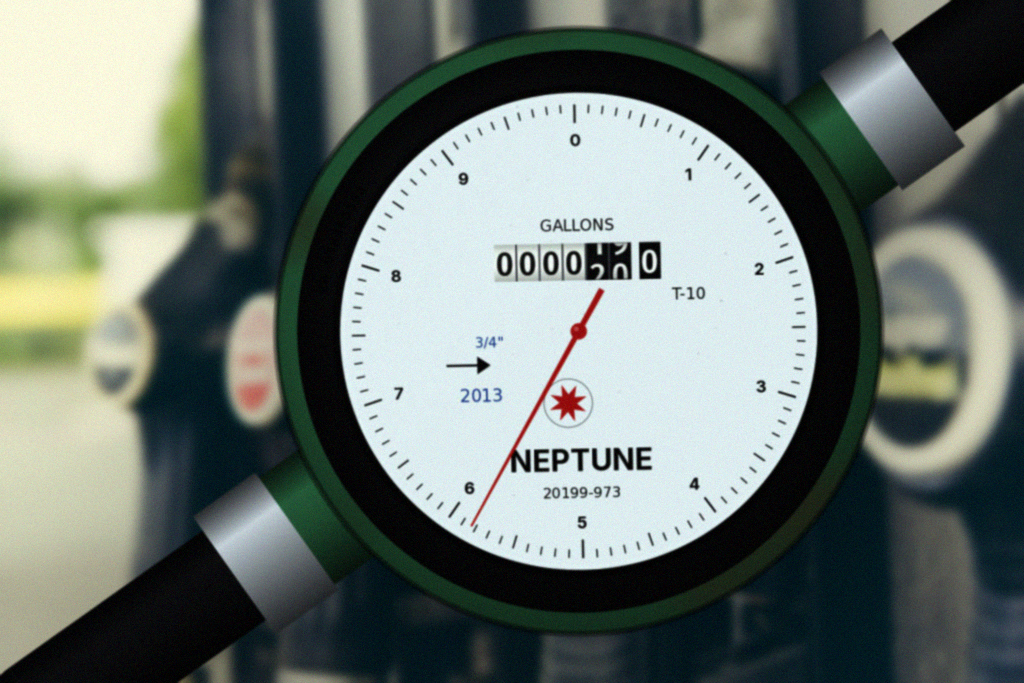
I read value=195.8 unit=gal
